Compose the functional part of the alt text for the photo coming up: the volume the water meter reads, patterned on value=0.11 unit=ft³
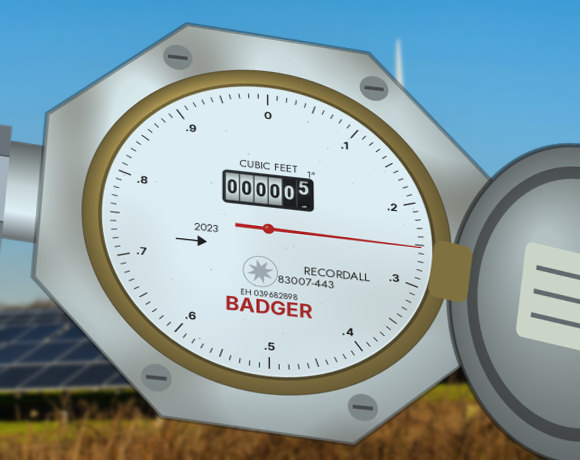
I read value=5.25 unit=ft³
